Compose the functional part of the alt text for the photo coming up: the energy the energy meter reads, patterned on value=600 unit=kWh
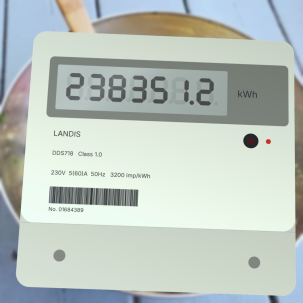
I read value=238351.2 unit=kWh
